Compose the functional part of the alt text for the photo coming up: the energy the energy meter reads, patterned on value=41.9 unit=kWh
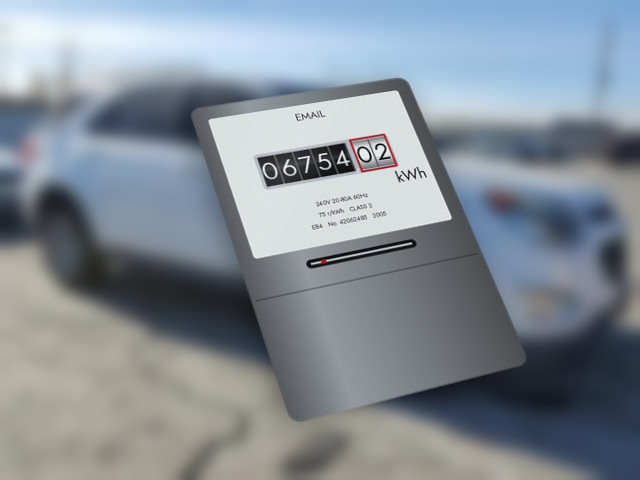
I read value=6754.02 unit=kWh
